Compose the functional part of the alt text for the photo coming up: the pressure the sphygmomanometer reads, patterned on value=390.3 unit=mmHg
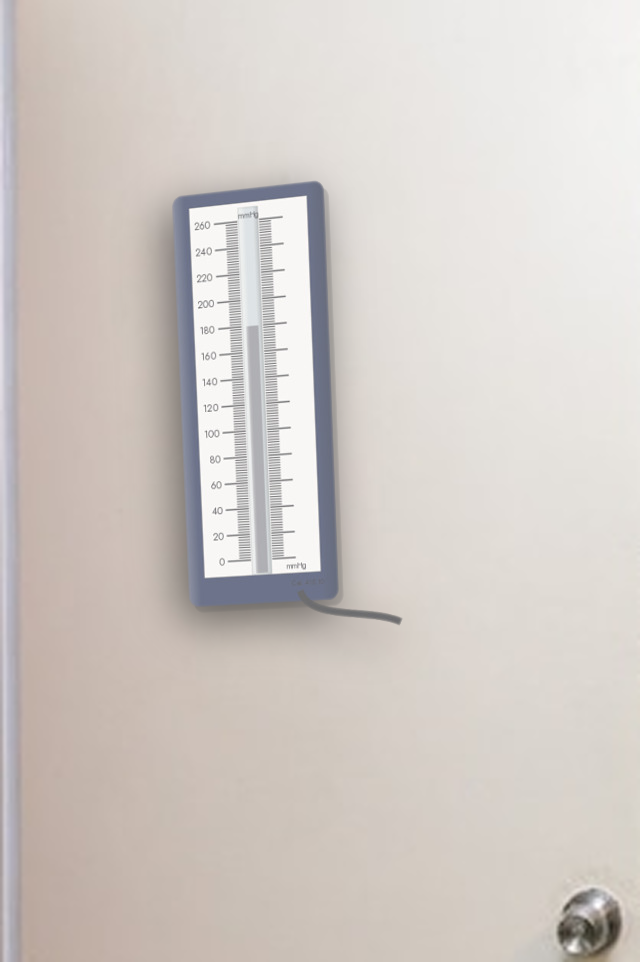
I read value=180 unit=mmHg
